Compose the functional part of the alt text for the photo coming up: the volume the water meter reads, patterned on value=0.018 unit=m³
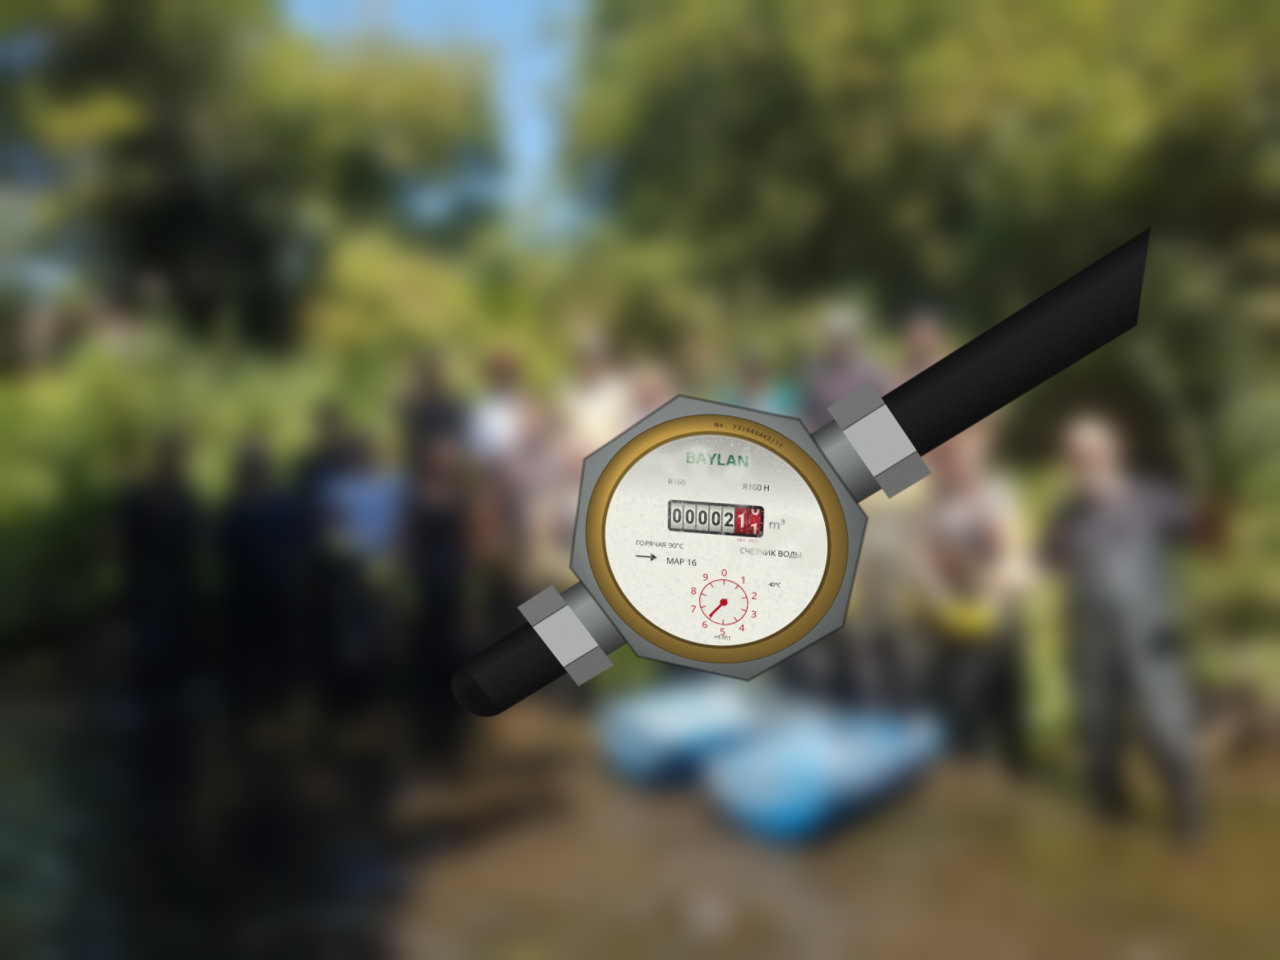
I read value=2.106 unit=m³
